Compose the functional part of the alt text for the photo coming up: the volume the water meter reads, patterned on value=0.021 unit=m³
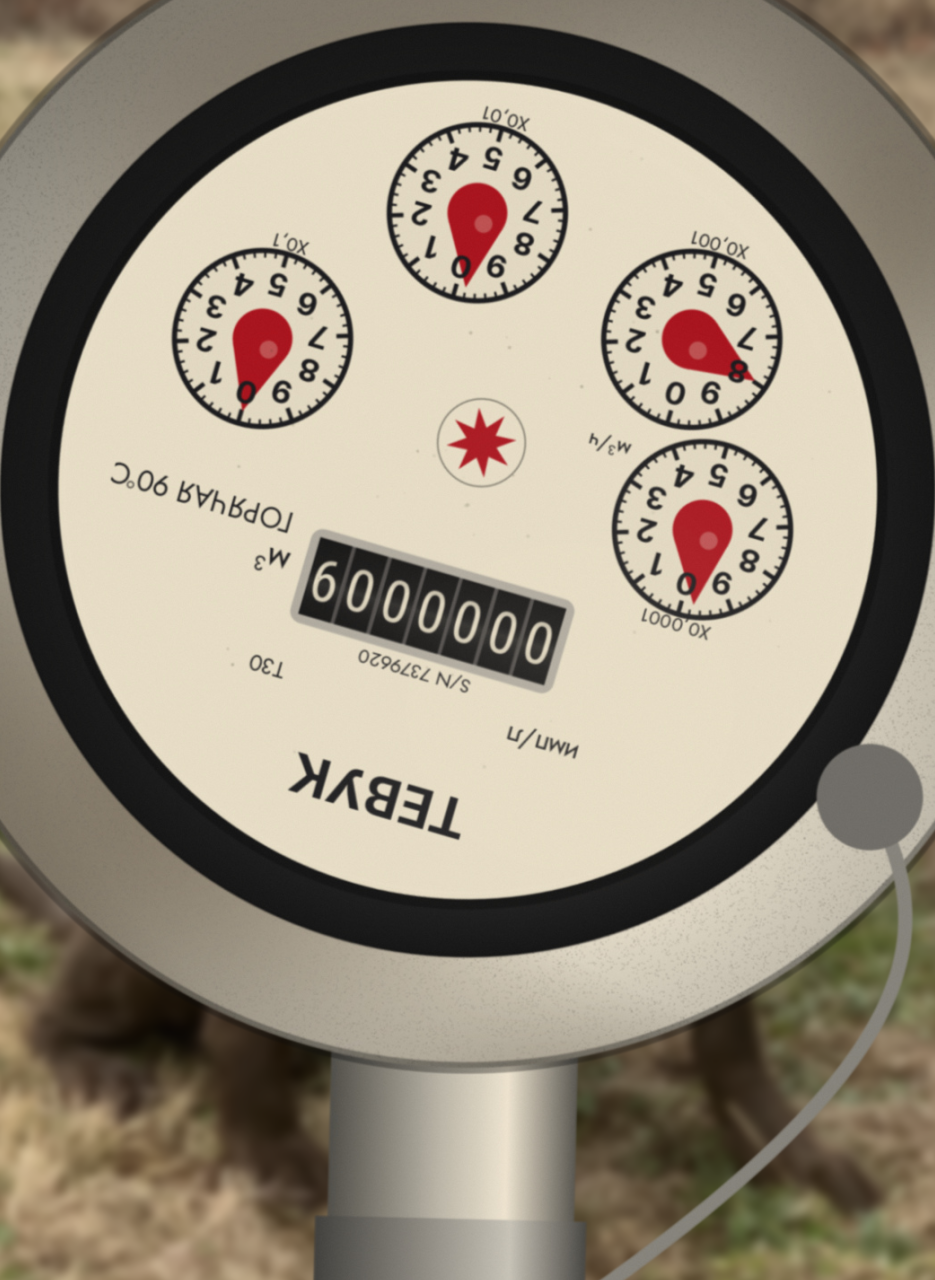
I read value=8.9979 unit=m³
